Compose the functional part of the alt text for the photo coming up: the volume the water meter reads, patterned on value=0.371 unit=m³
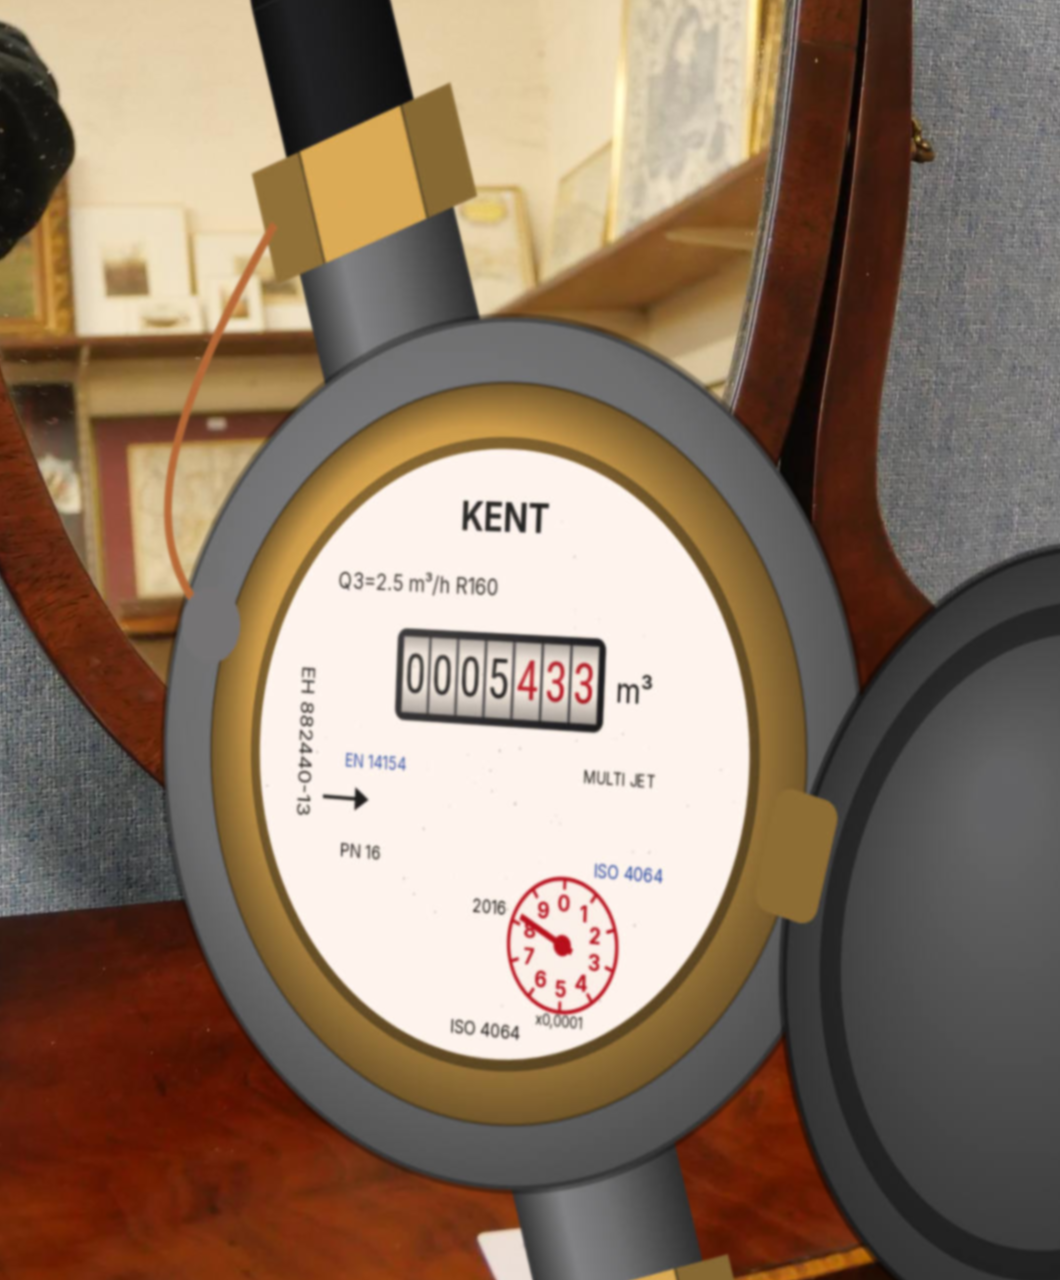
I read value=5.4338 unit=m³
